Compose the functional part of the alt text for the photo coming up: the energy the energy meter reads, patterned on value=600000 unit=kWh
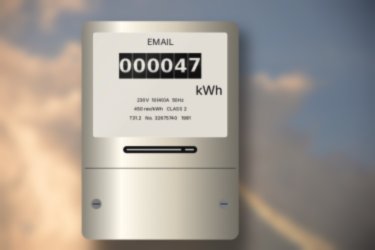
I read value=47 unit=kWh
